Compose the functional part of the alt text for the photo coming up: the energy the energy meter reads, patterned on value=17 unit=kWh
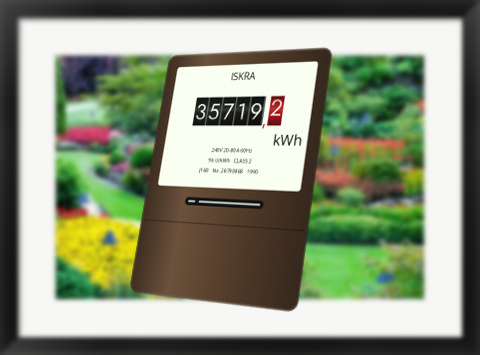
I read value=35719.2 unit=kWh
